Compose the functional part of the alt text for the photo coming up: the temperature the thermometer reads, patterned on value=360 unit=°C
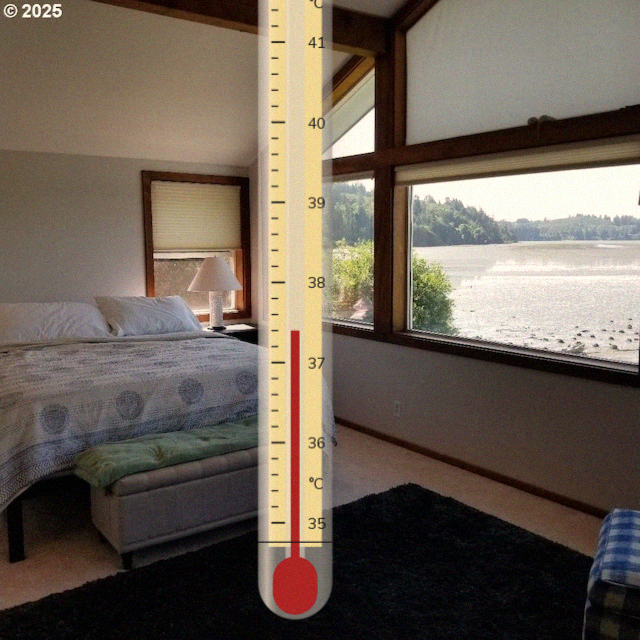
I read value=37.4 unit=°C
